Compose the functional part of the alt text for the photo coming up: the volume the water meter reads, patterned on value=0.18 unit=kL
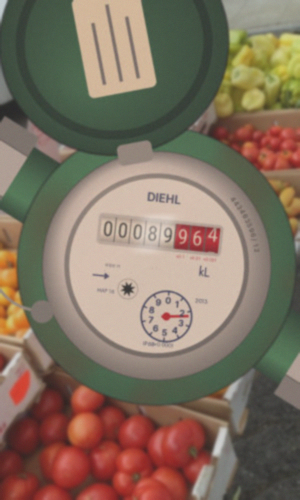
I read value=89.9642 unit=kL
